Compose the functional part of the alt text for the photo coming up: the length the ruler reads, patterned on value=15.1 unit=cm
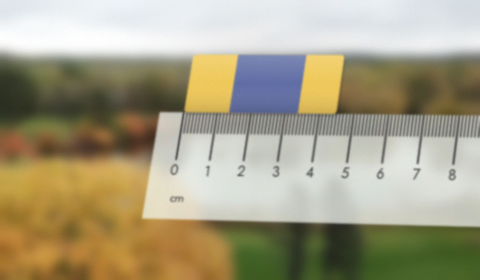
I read value=4.5 unit=cm
